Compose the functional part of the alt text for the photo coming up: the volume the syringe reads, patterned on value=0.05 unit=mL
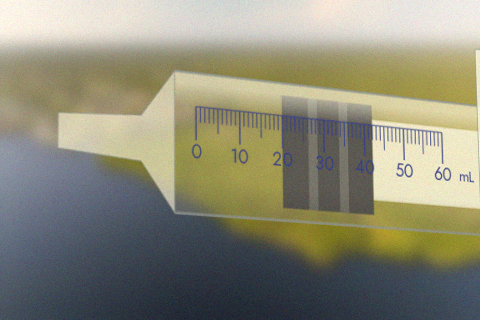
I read value=20 unit=mL
